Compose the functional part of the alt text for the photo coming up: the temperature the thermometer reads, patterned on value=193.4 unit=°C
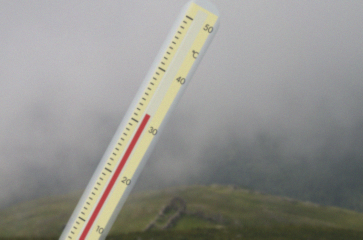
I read value=32 unit=°C
